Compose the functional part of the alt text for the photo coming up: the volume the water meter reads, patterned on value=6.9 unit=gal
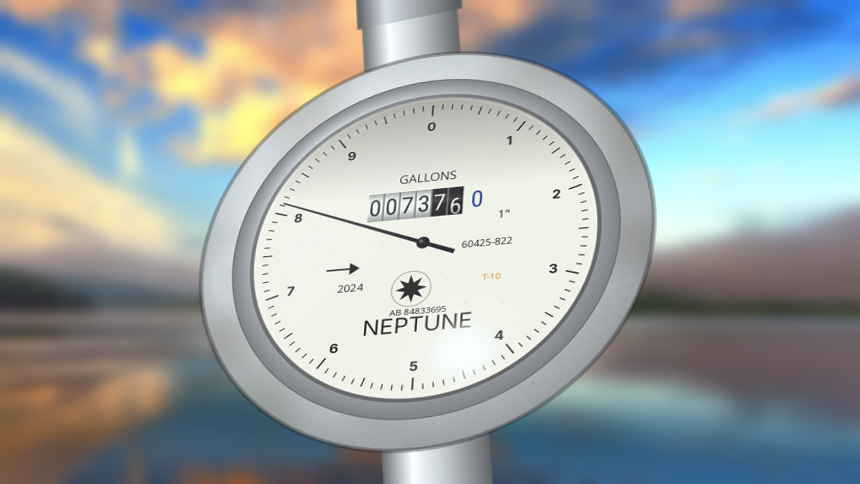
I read value=73758.1 unit=gal
